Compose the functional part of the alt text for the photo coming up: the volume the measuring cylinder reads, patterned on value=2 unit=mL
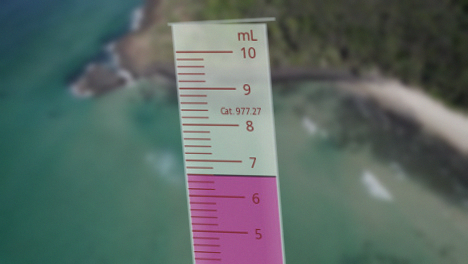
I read value=6.6 unit=mL
